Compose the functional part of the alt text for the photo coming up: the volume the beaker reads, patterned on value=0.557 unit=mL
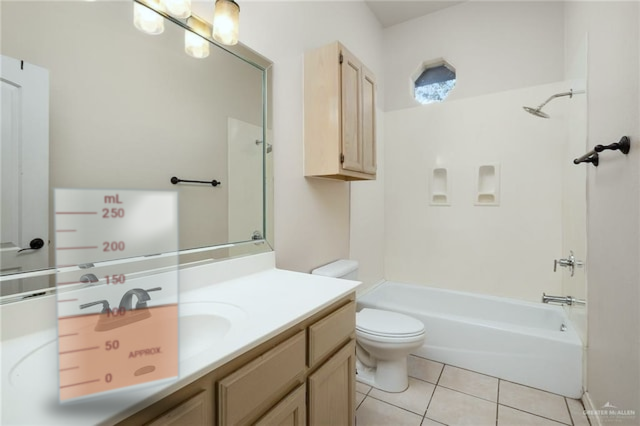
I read value=100 unit=mL
